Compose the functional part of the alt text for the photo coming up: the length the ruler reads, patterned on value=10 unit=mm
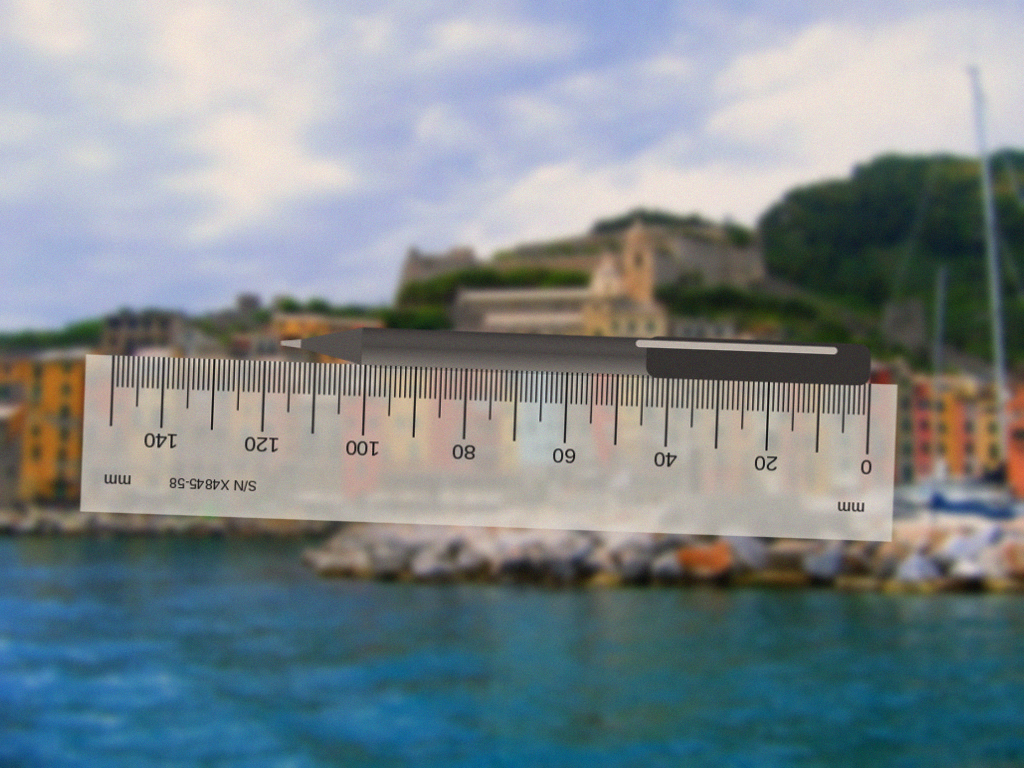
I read value=117 unit=mm
